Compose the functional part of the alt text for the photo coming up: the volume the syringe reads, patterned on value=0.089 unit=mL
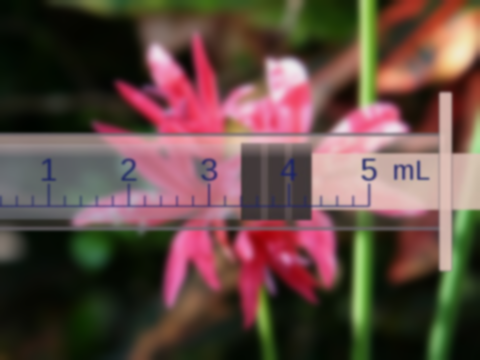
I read value=3.4 unit=mL
